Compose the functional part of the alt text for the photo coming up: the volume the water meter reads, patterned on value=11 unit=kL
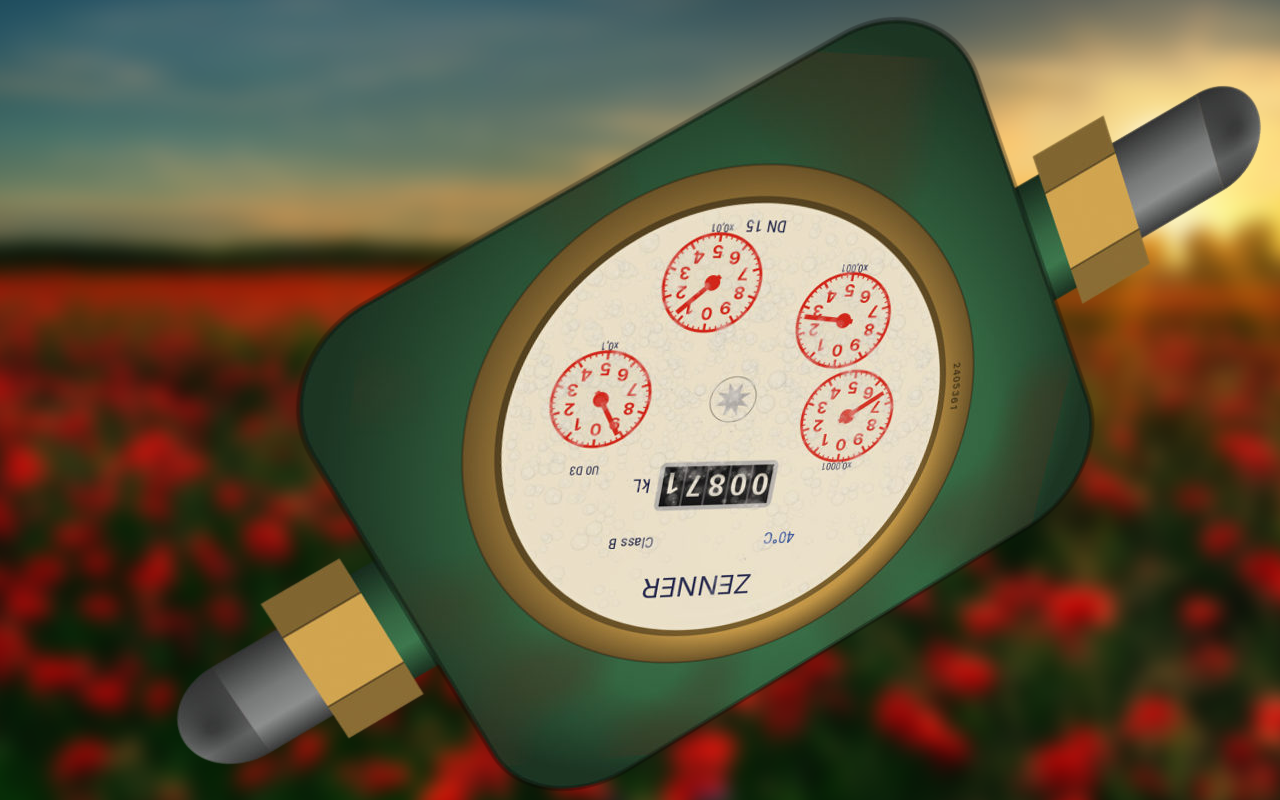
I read value=870.9126 unit=kL
